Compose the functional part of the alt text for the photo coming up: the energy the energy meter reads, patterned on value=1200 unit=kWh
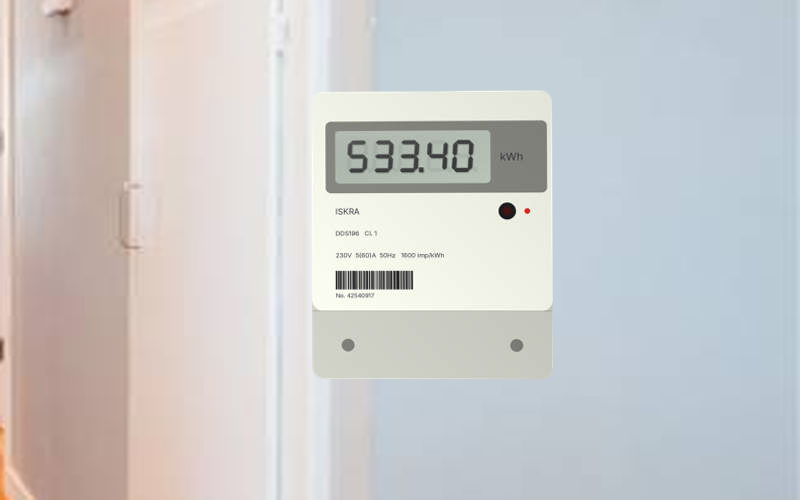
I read value=533.40 unit=kWh
